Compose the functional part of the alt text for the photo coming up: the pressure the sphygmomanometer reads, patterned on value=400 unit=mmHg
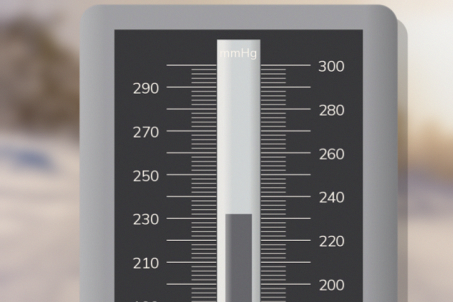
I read value=232 unit=mmHg
